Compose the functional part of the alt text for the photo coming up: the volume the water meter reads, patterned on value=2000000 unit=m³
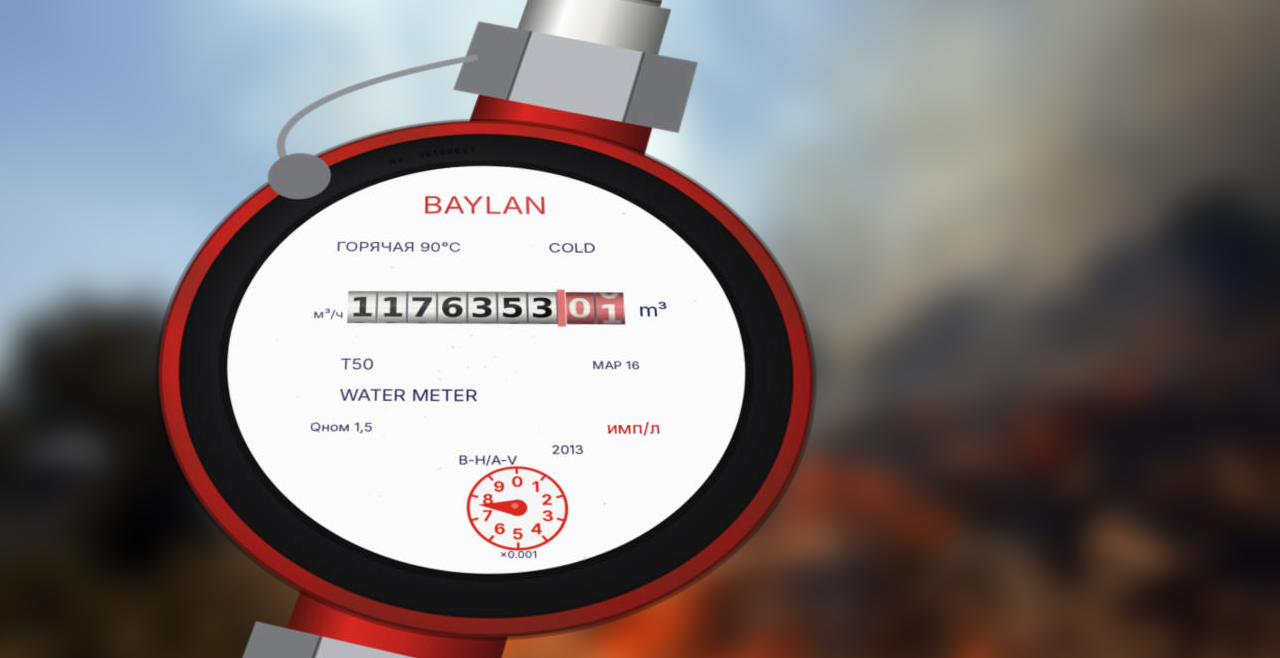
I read value=1176353.007 unit=m³
